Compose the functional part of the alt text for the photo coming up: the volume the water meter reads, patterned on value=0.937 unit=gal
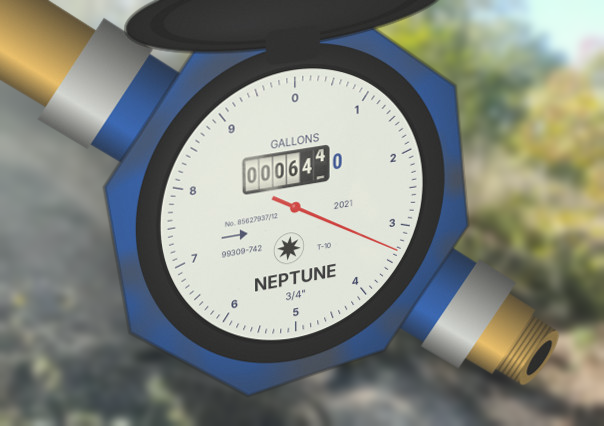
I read value=6443.3 unit=gal
